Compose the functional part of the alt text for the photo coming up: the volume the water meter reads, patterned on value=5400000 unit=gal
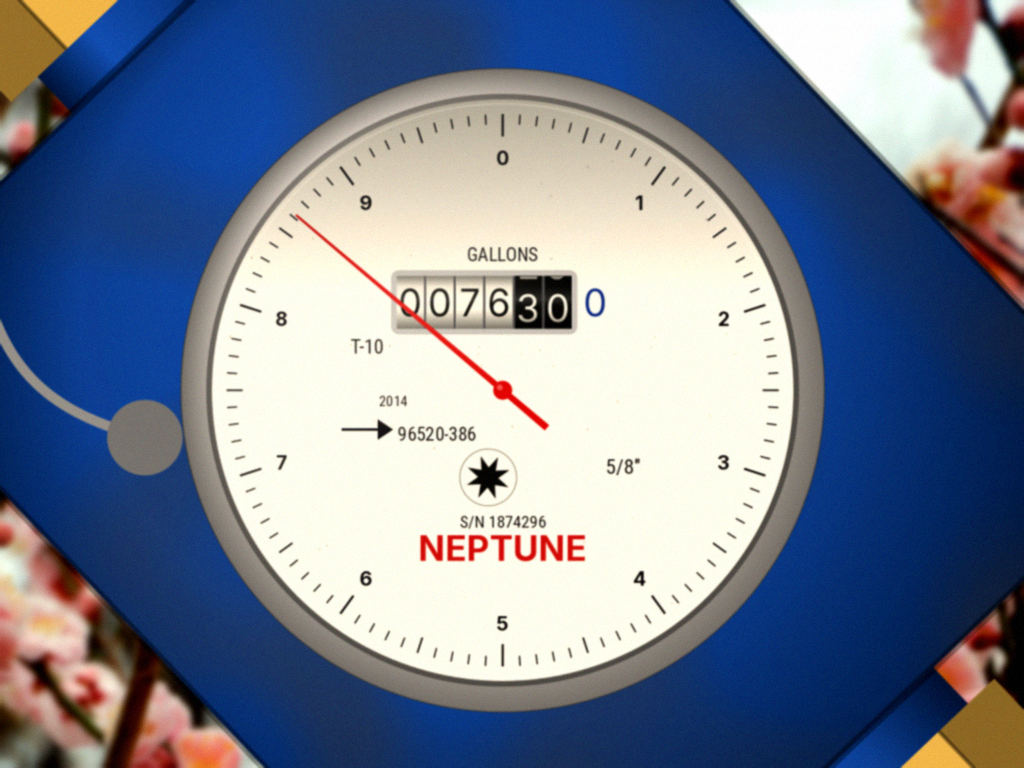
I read value=76298.6 unit=gal
